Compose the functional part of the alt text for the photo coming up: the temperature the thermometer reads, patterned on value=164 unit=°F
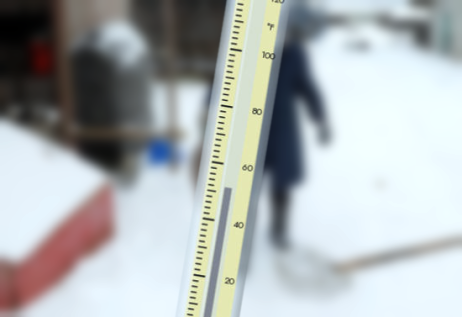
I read value=52 unit=°F
